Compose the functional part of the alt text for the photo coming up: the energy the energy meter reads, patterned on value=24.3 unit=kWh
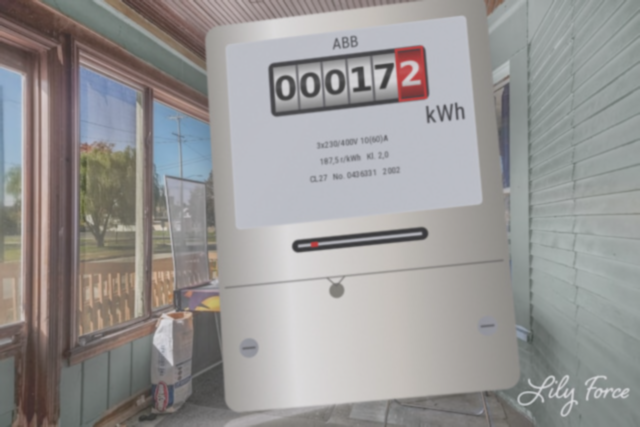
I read value=17.2 unit=kWh
